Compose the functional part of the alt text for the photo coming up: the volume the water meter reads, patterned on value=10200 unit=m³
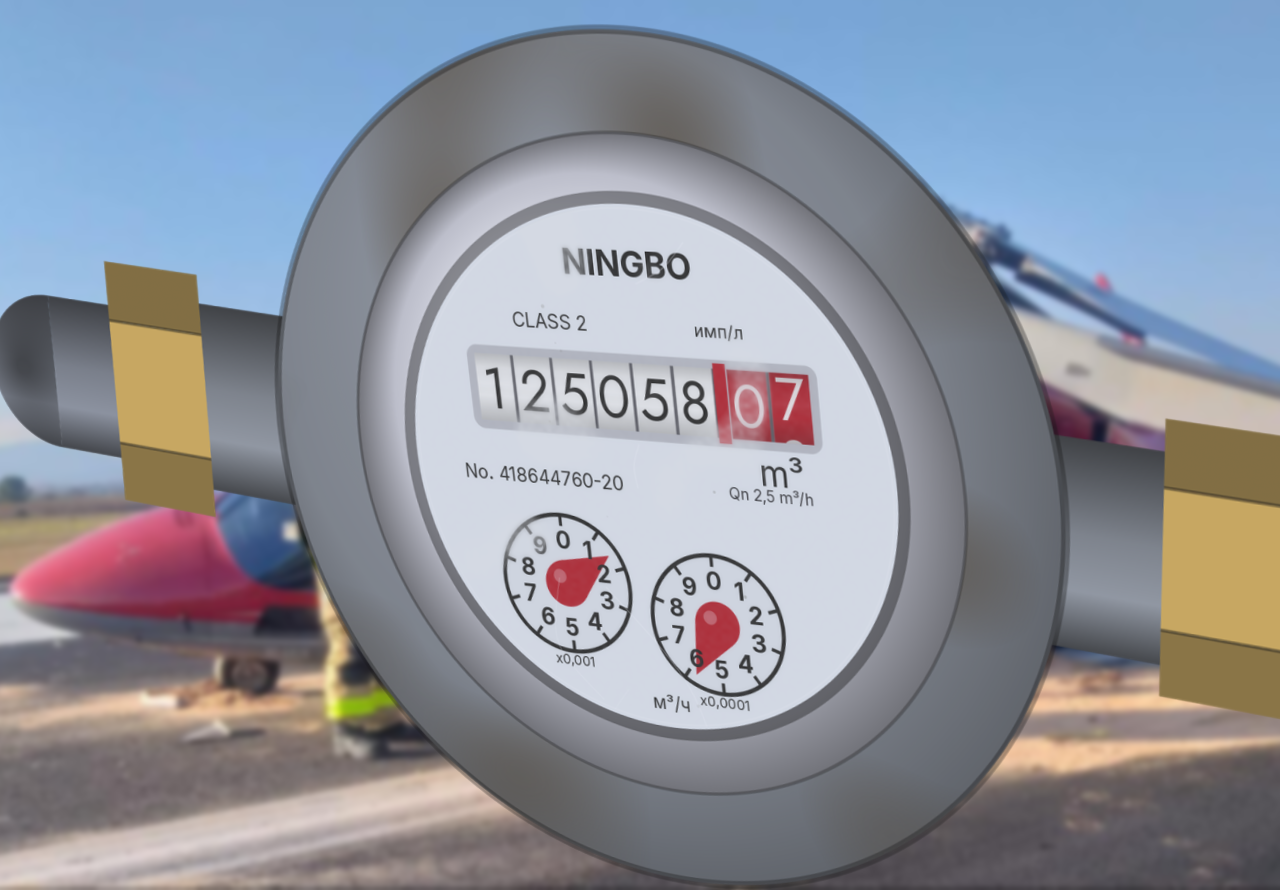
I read value=125058.0715 unit=m³
